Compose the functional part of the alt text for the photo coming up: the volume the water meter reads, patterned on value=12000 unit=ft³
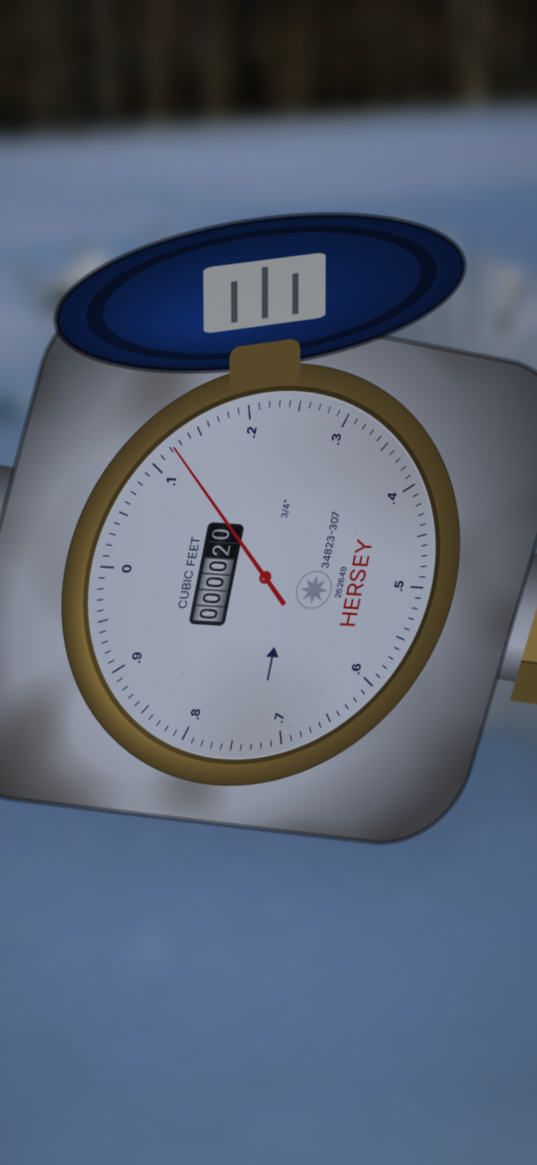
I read value=20.12 unit=ft³
